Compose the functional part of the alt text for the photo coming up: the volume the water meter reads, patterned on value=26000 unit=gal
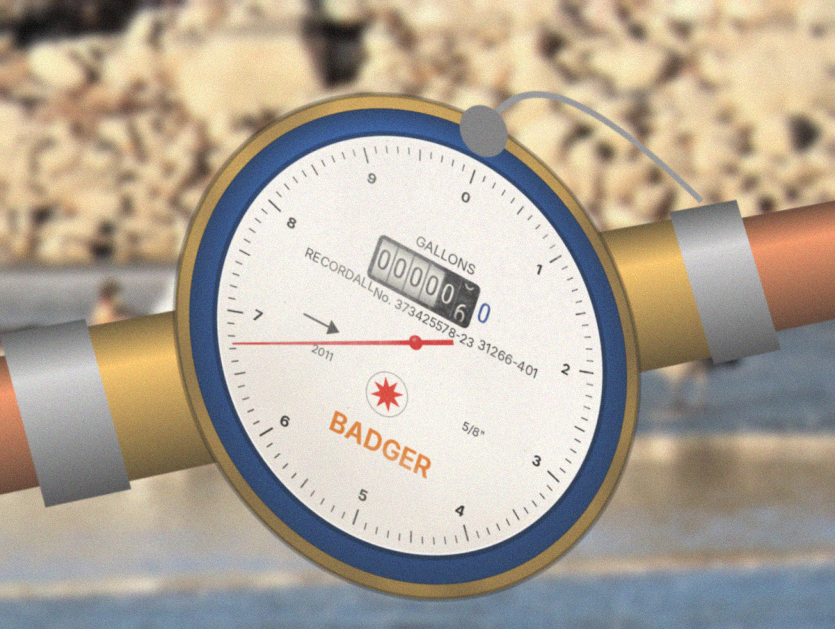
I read value=56.7 unit=gal
